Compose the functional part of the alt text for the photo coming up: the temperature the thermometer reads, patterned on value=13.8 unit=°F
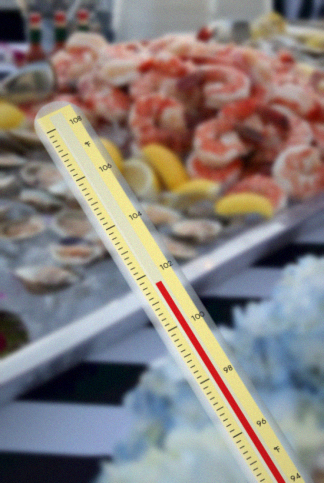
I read value=101.6 unit=°F
